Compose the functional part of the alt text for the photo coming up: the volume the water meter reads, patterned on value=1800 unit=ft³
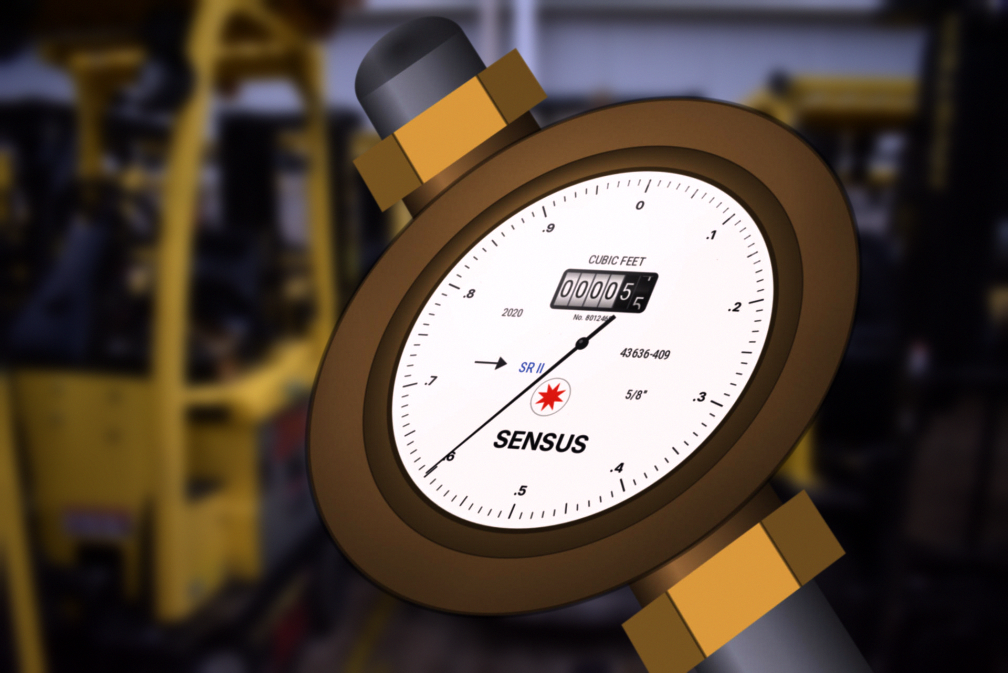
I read value=54.60 unit=ft³
